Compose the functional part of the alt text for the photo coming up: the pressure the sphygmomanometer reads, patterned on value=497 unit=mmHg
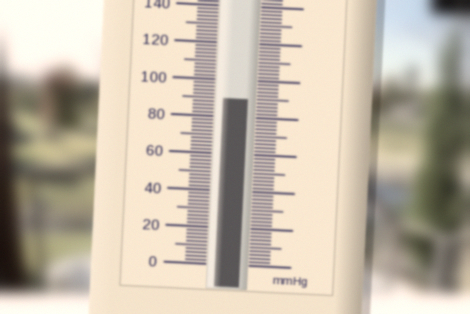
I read value=90 unit=mmHg
